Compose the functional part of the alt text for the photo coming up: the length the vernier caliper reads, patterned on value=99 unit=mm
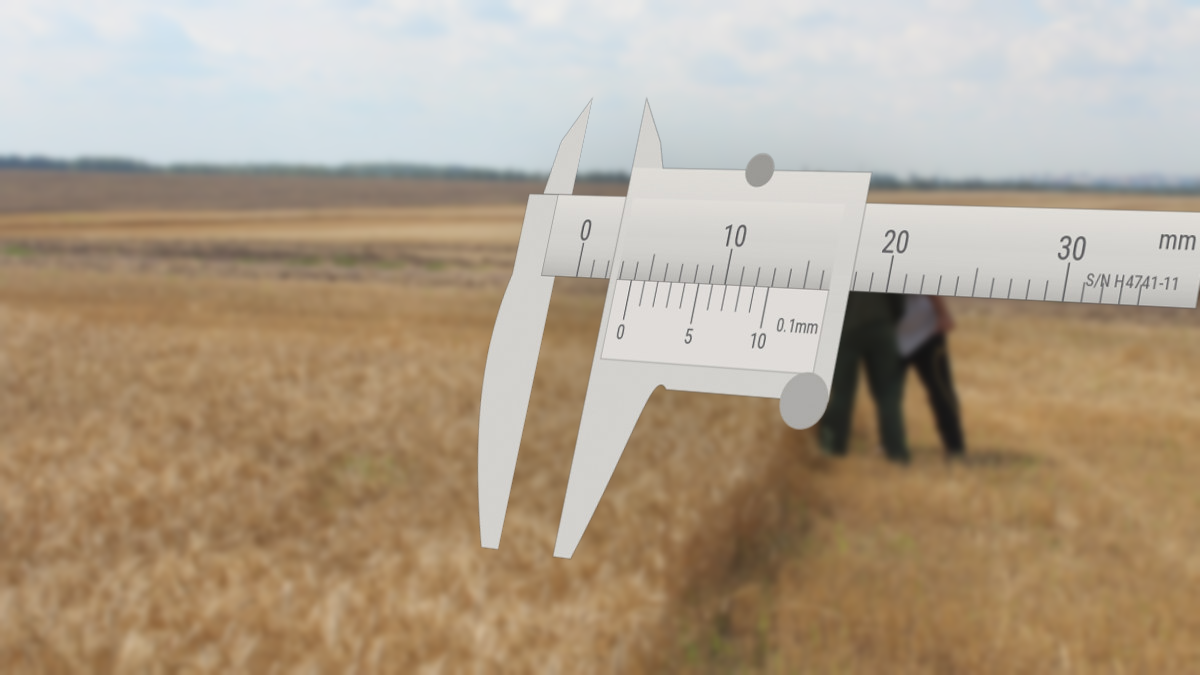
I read value=3.8 unit=mm
